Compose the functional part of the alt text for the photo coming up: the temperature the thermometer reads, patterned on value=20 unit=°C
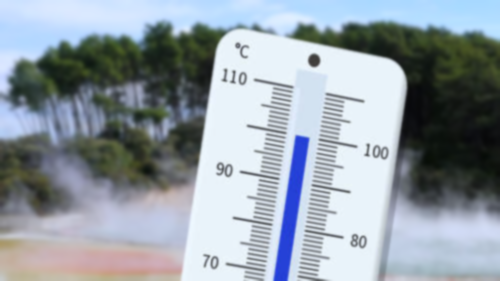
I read value=100 unit=°C
